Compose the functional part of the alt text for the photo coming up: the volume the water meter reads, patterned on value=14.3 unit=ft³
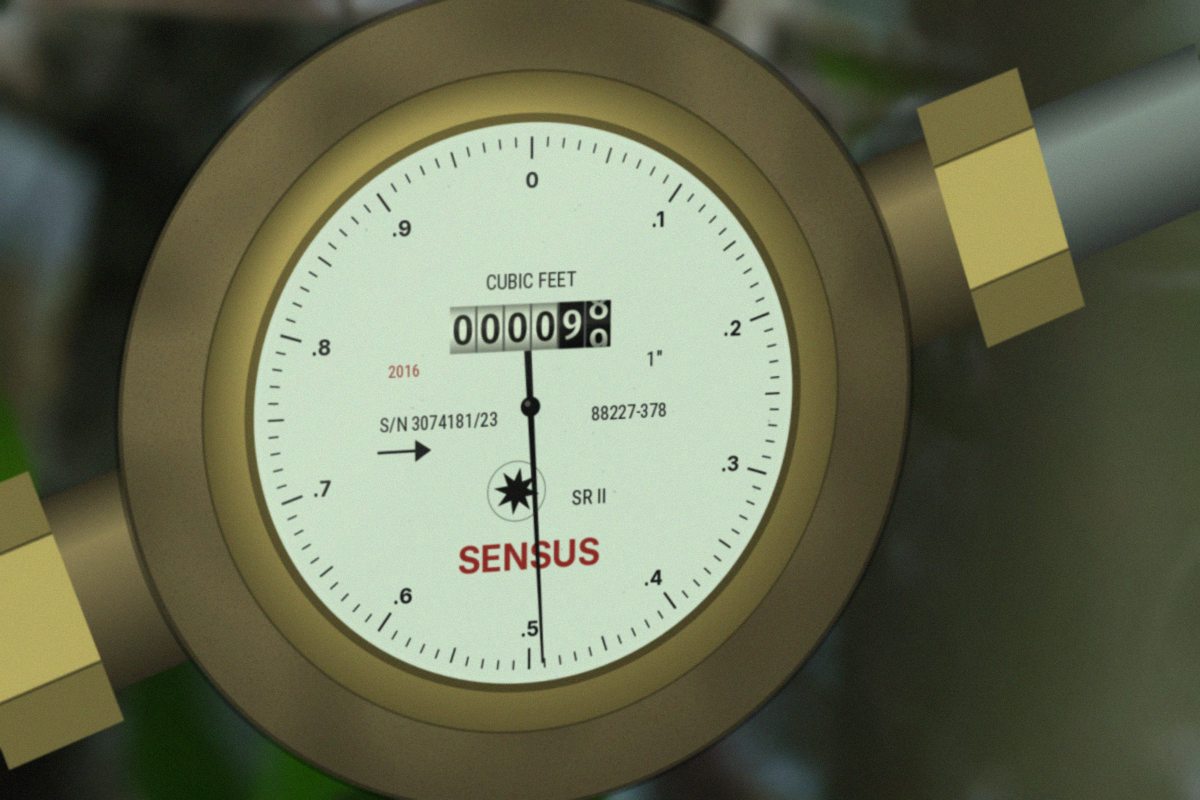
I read value=98.49 unit=ft³
